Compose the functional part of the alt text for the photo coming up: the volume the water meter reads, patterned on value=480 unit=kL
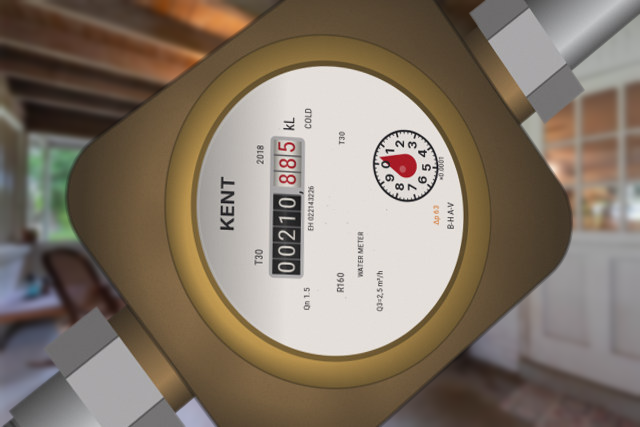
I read value=210.8850 unit=kL
